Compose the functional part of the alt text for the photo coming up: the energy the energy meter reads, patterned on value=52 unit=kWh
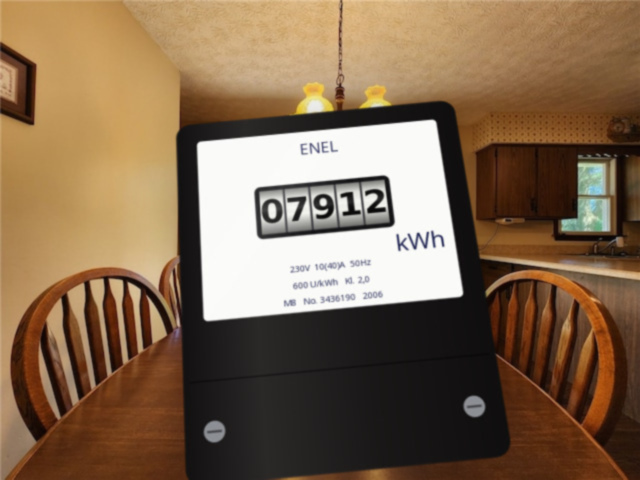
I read value=7912 unit=kWh
